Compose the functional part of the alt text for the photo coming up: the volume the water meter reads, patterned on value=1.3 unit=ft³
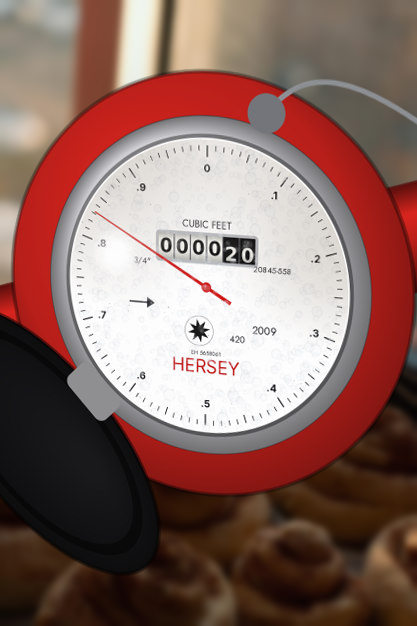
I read value=19.83 unit=ft³
